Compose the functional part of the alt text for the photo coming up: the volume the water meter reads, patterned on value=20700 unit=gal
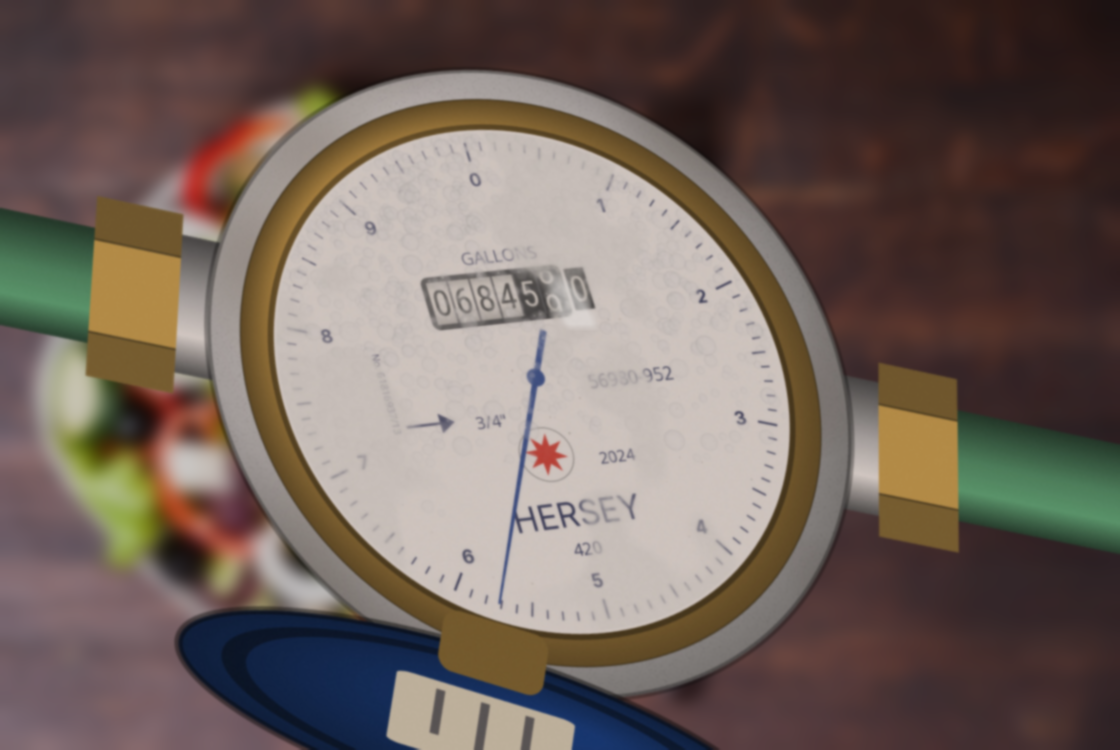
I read value=684585.7 unit=gal
